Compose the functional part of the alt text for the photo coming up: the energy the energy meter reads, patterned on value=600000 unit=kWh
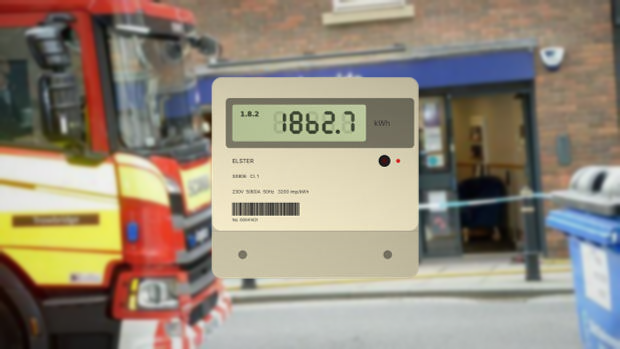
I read value=1862.7 unit=kWh
